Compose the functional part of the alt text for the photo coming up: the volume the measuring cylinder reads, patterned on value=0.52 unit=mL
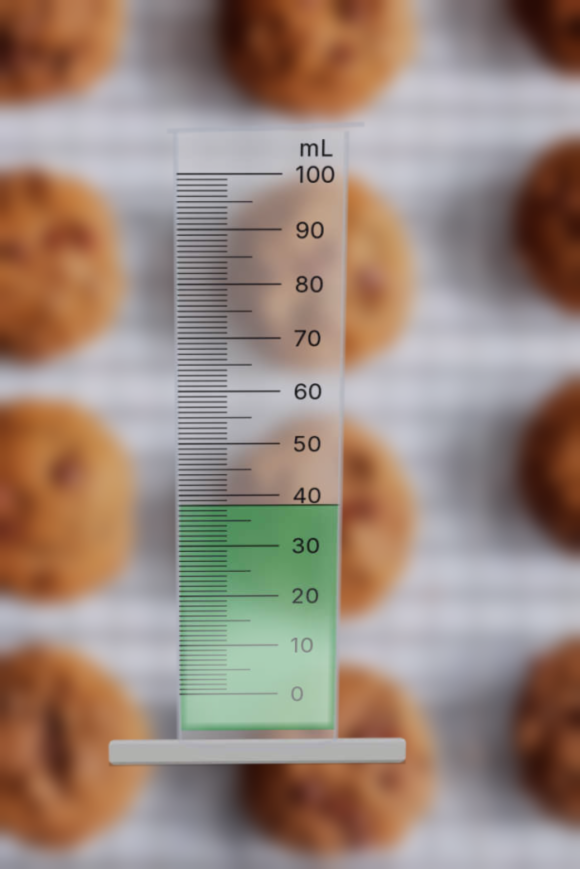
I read value=38 unit=mL
